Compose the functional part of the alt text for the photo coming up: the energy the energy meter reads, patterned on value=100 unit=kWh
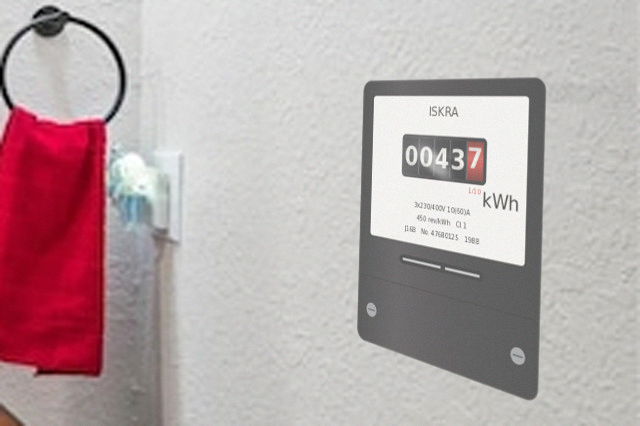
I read value=43.7 unit=kWh
